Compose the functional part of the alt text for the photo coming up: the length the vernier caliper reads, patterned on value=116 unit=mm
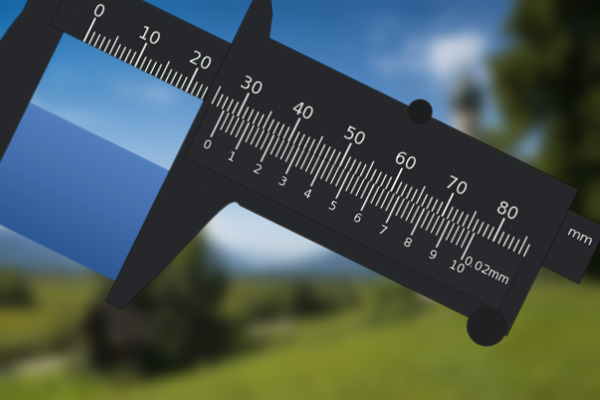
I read value=27.4 unit=mm
